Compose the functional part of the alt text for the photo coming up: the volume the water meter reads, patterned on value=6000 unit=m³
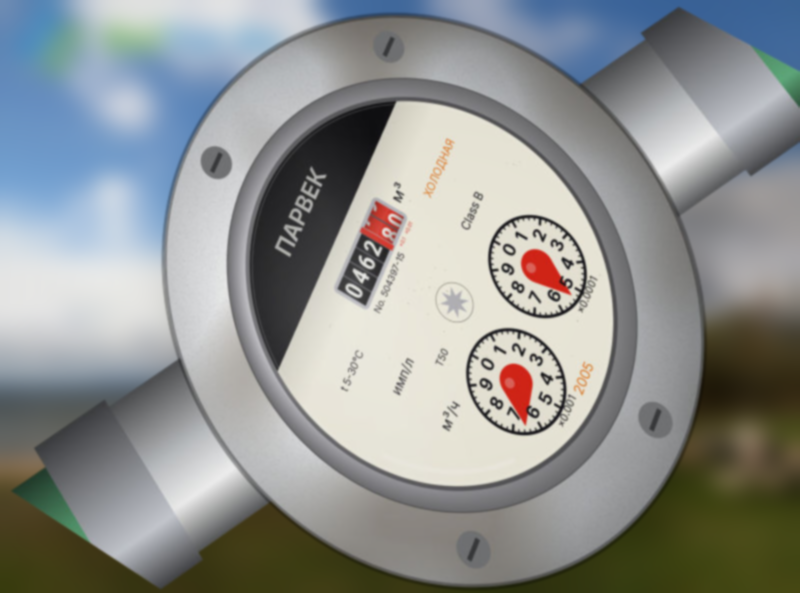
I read value=462.7965 unit=m³
